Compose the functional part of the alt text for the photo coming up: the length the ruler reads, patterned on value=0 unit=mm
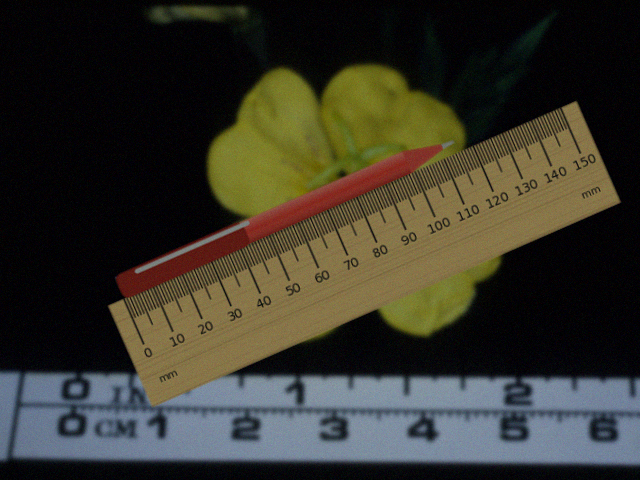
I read value=115 unit=mm
